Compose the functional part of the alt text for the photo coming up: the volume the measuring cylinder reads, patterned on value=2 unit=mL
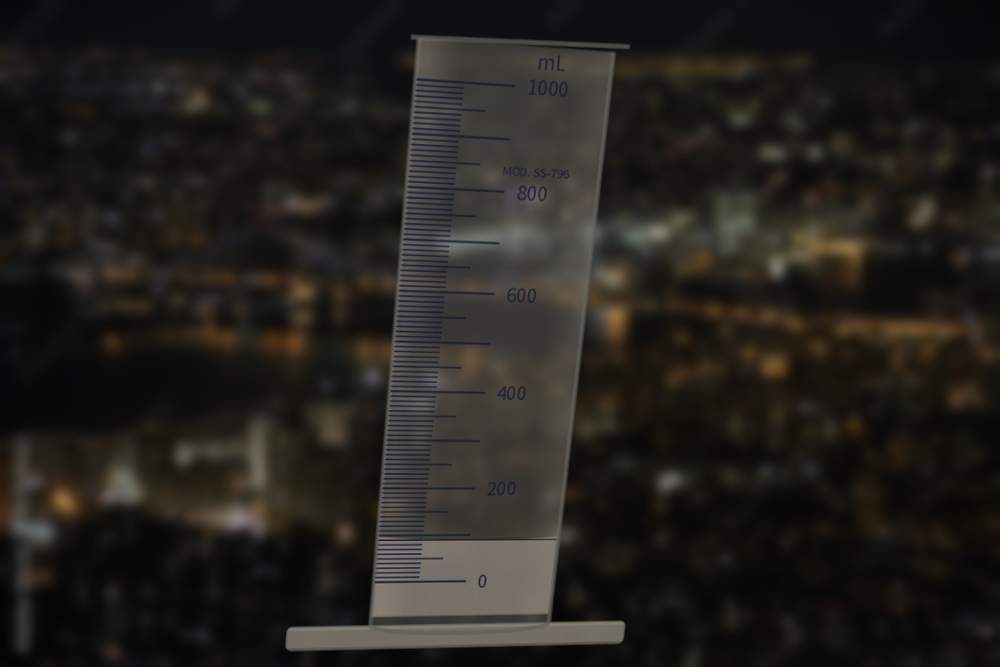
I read value=90 unit=mL
